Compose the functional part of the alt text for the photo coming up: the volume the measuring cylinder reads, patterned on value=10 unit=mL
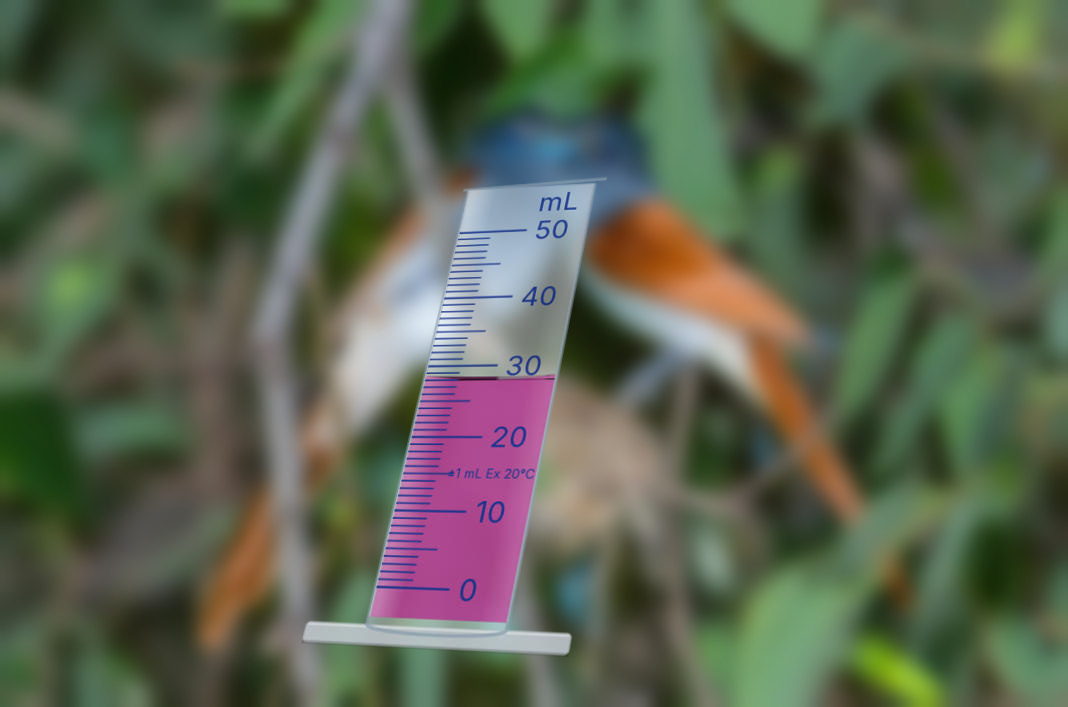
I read value=28 unit=mL
